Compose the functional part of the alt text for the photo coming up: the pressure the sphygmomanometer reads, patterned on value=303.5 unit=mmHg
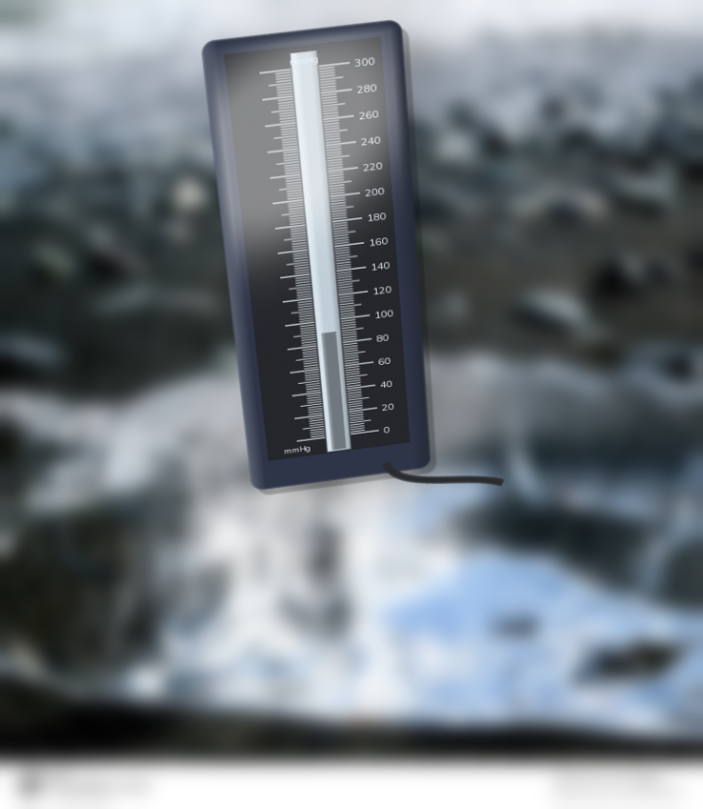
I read value=90 unit=mmHg
